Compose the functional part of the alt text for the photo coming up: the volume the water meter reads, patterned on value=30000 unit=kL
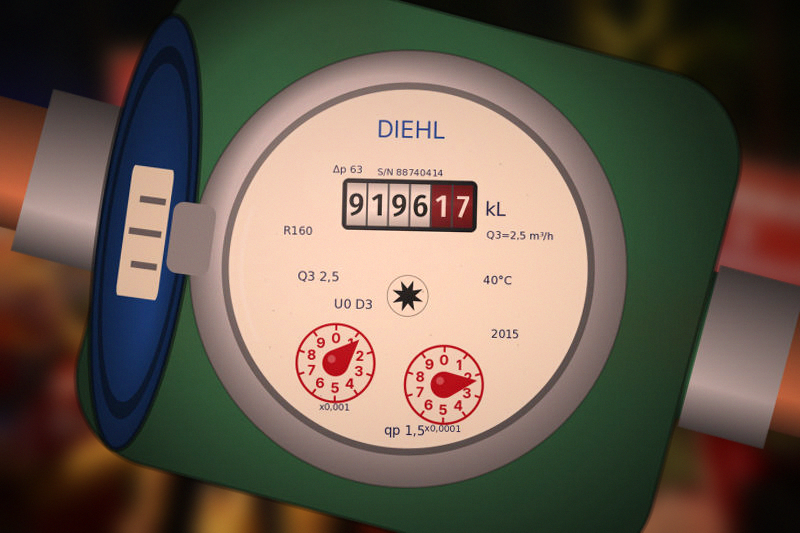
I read value=9196.1712 unit=kL
